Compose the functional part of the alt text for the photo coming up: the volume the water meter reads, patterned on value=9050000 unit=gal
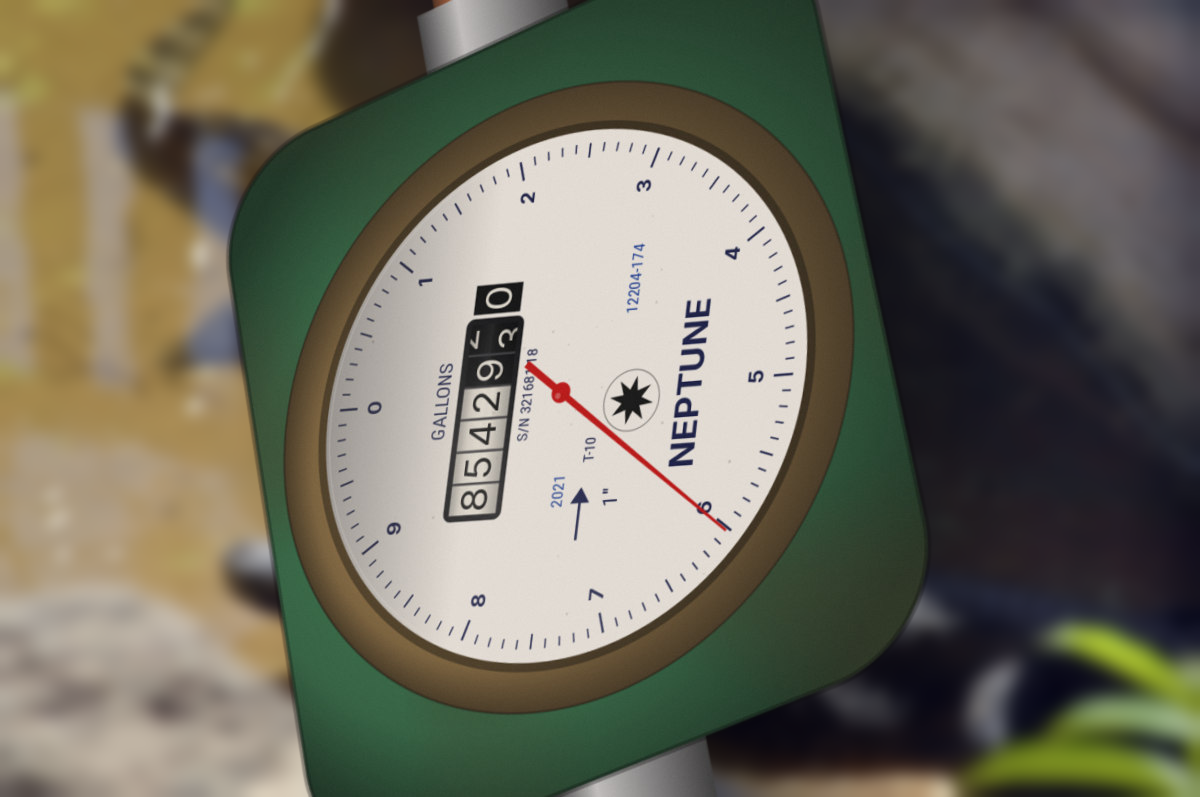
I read value=8542926.0 unit=gal
